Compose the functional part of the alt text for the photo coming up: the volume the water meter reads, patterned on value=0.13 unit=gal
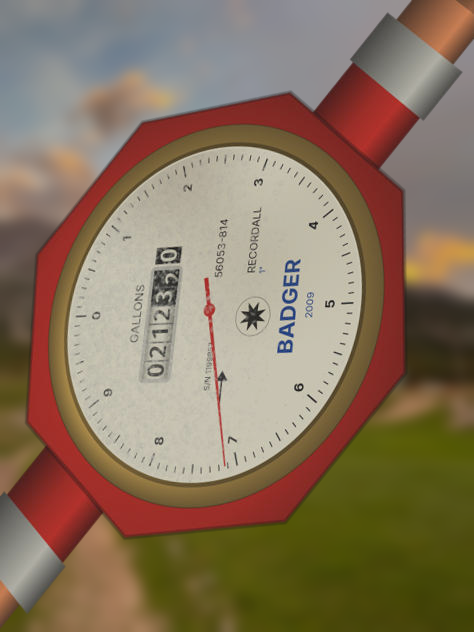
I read value=212317.1 unit=gal
